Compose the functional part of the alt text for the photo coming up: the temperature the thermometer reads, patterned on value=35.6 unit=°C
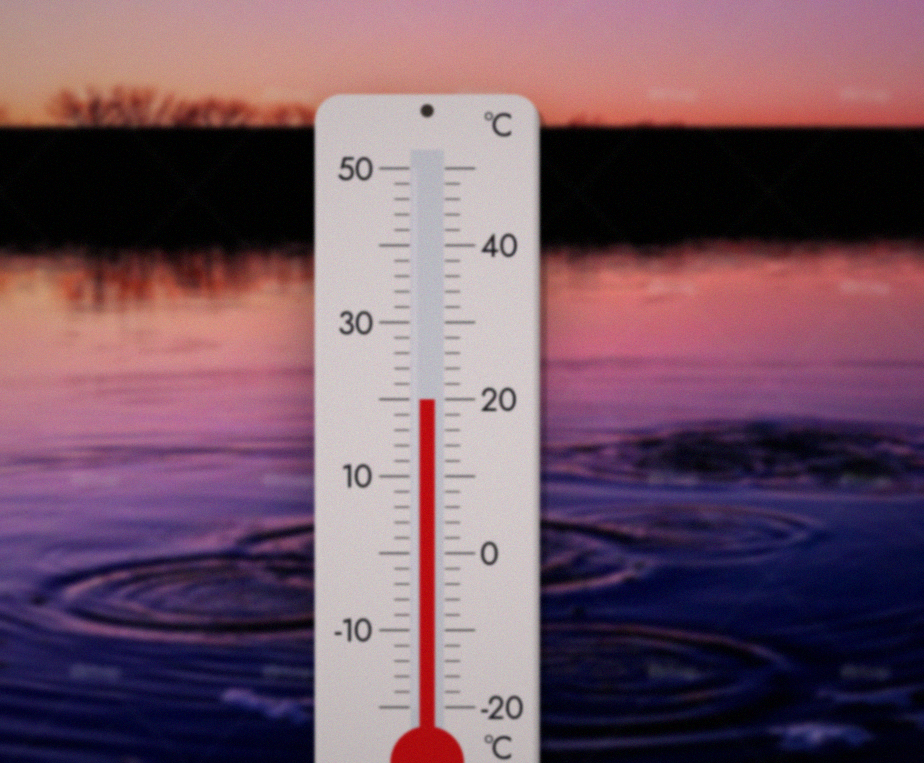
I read value=20 unit=°C
